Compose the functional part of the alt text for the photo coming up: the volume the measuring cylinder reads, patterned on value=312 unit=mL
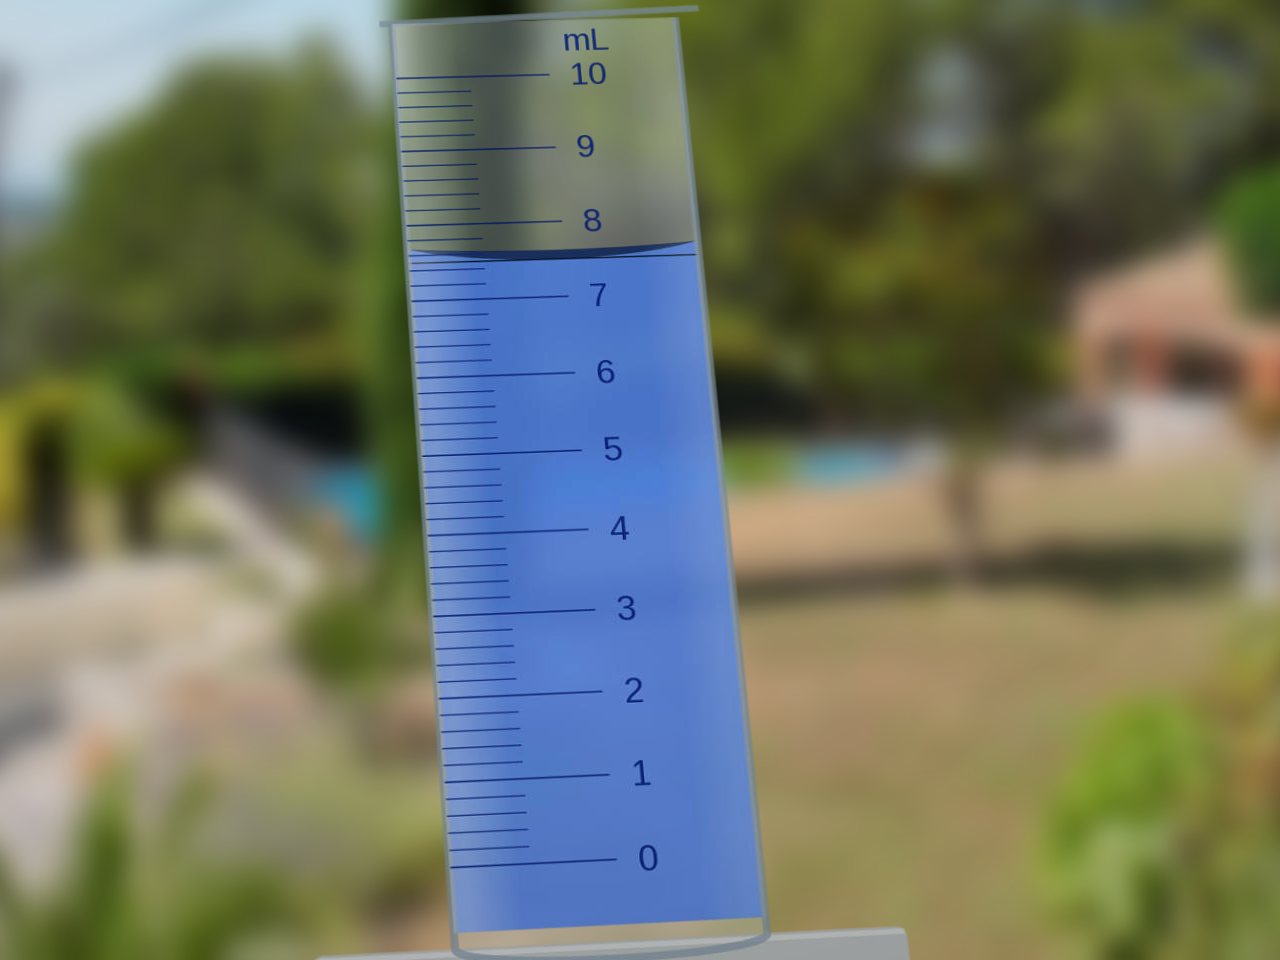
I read value=7.5 unit=mL
